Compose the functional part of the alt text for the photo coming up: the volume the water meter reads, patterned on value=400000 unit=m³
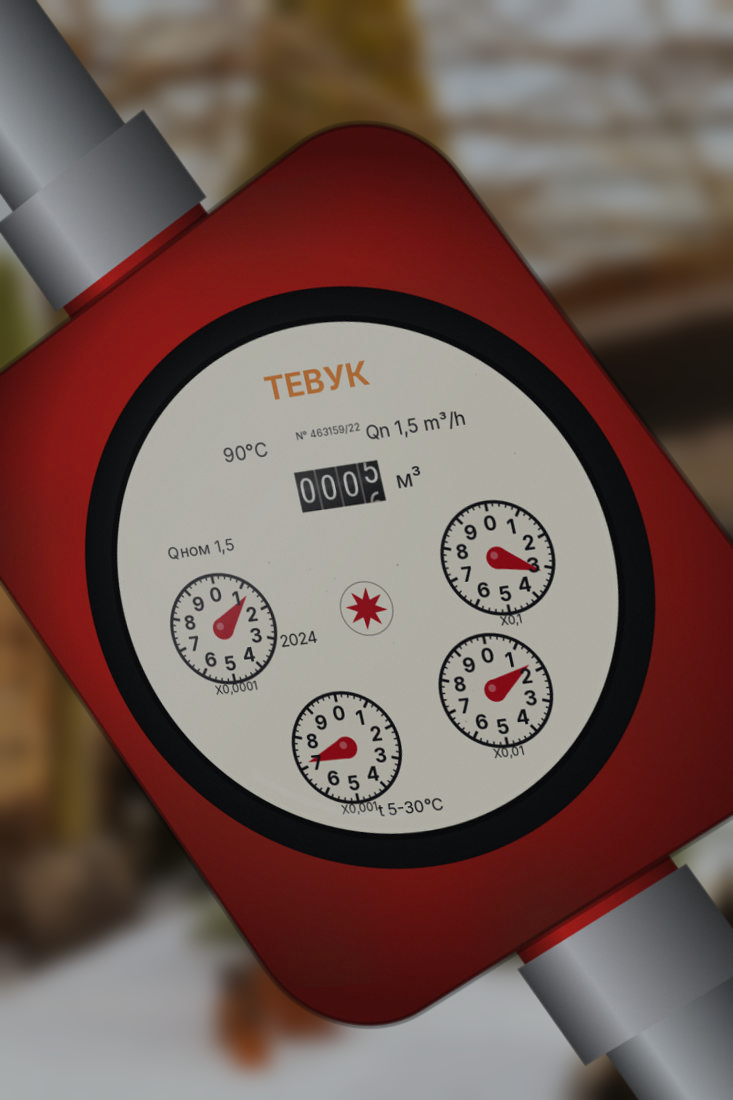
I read value=5.3171 unit=m³
